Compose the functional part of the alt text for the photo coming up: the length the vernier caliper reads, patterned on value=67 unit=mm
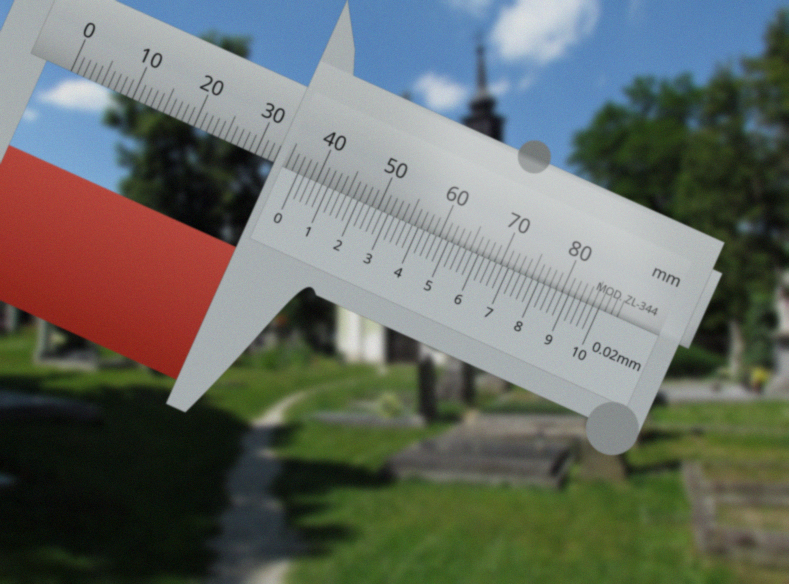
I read value=37.0 unit=mm
